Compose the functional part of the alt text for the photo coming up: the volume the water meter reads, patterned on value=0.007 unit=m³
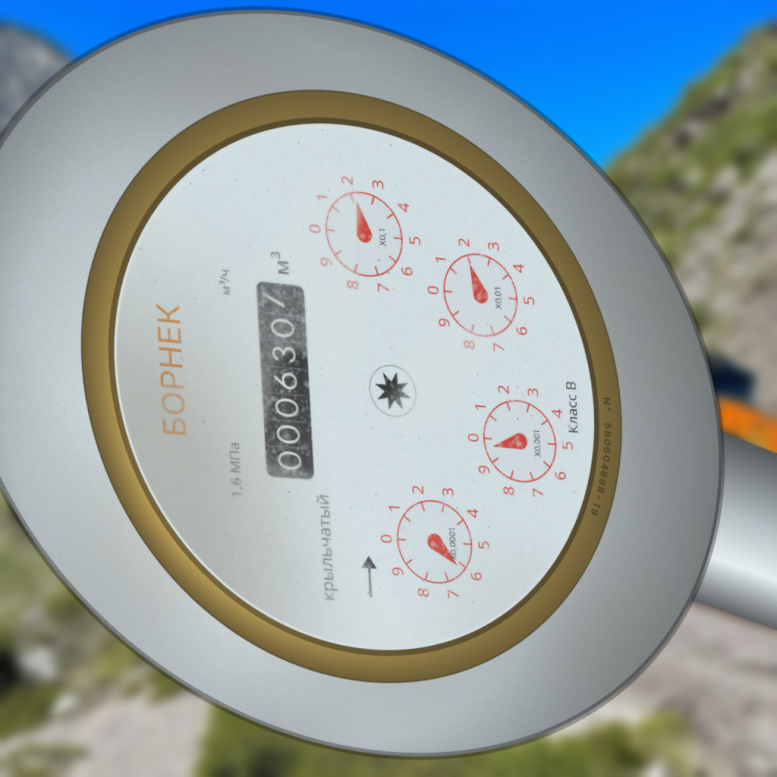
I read value=6307.2196 unit=m³
